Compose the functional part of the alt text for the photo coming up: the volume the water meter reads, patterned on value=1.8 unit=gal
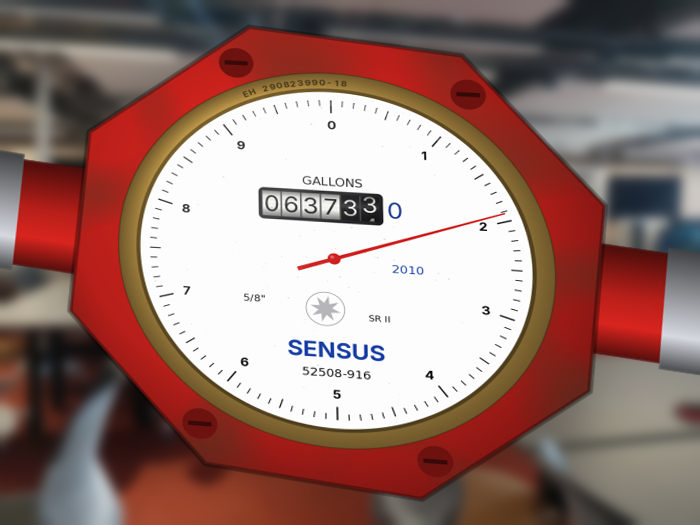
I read value=637331.9 unit=gal
